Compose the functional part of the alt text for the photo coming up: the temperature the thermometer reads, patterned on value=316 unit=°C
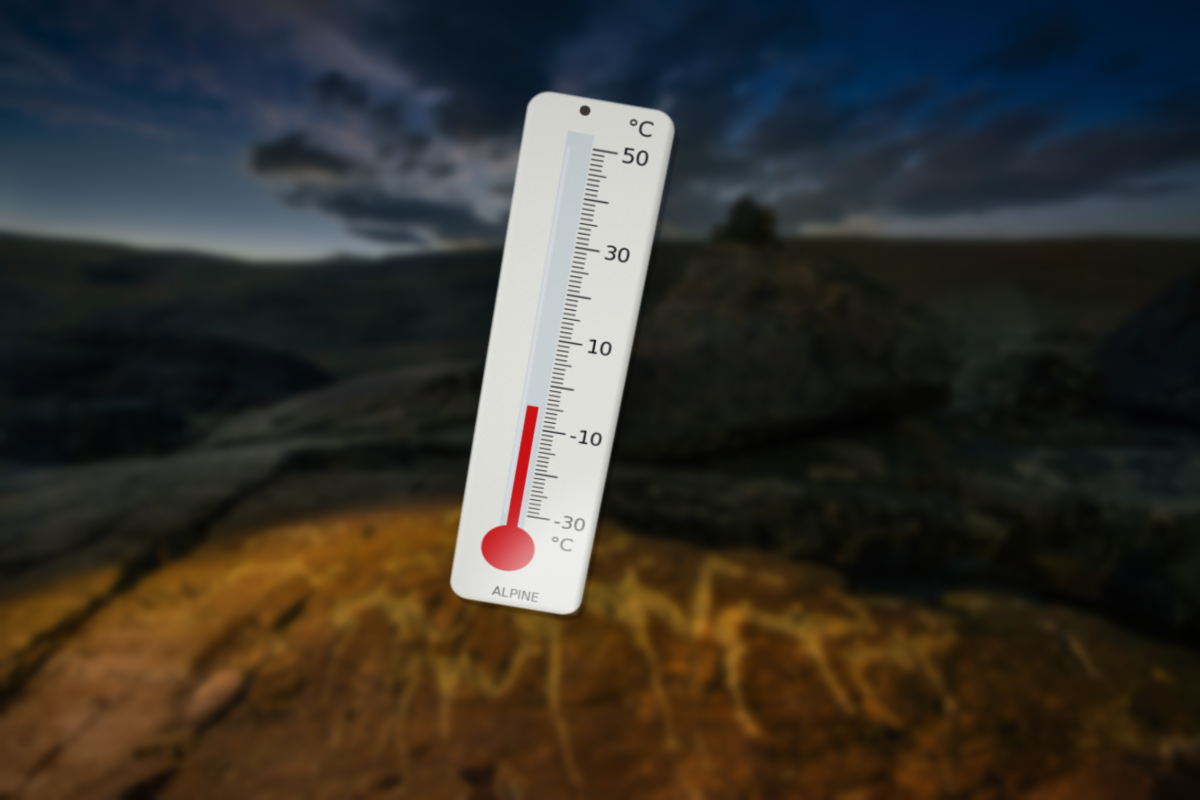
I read value=-5 unit=°C
